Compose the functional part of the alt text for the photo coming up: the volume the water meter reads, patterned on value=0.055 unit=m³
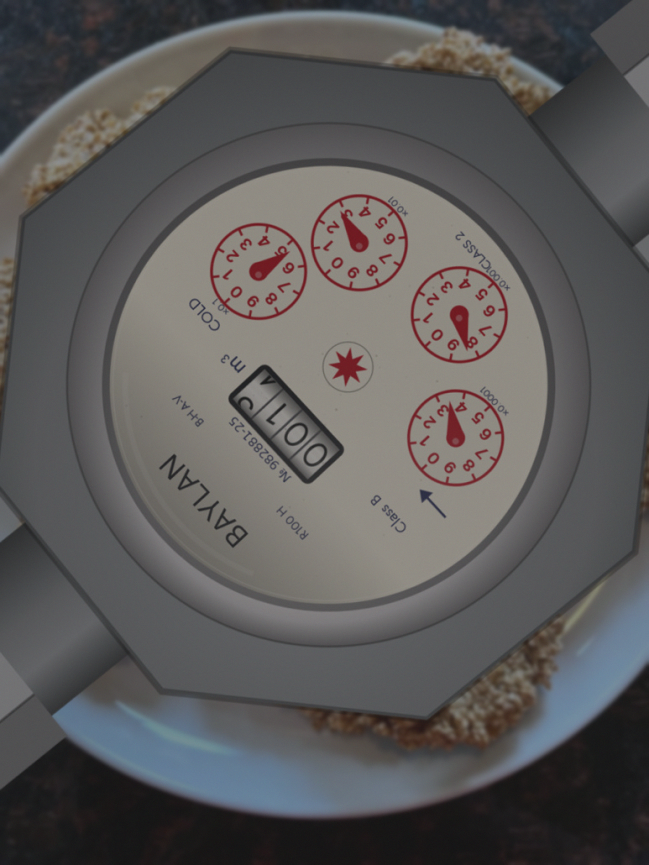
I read value=13.5283 unit=m³
